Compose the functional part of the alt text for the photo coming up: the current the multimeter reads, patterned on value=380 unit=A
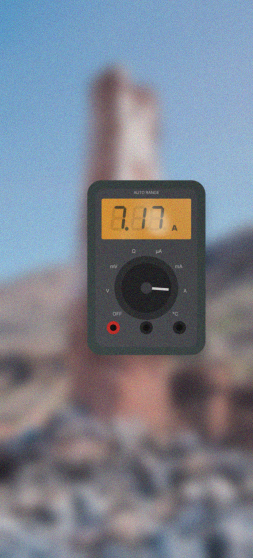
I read value=7.17 unit=A
